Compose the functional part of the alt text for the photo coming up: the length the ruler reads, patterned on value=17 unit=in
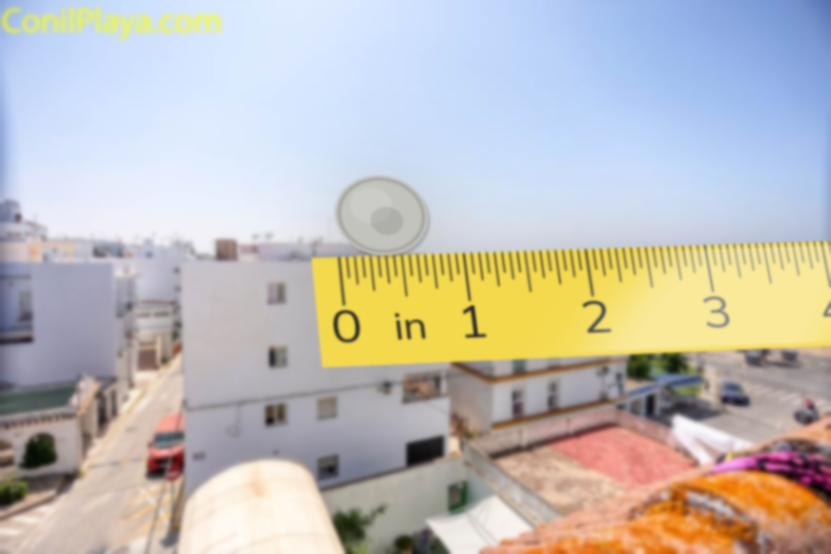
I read value=0.75 unit=in
